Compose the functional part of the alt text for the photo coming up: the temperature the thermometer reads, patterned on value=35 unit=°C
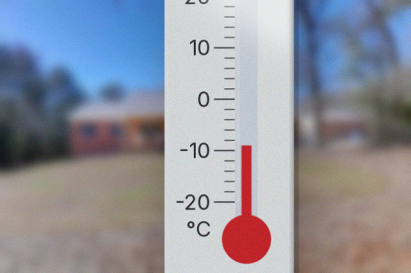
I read value=-9 unit=°C
